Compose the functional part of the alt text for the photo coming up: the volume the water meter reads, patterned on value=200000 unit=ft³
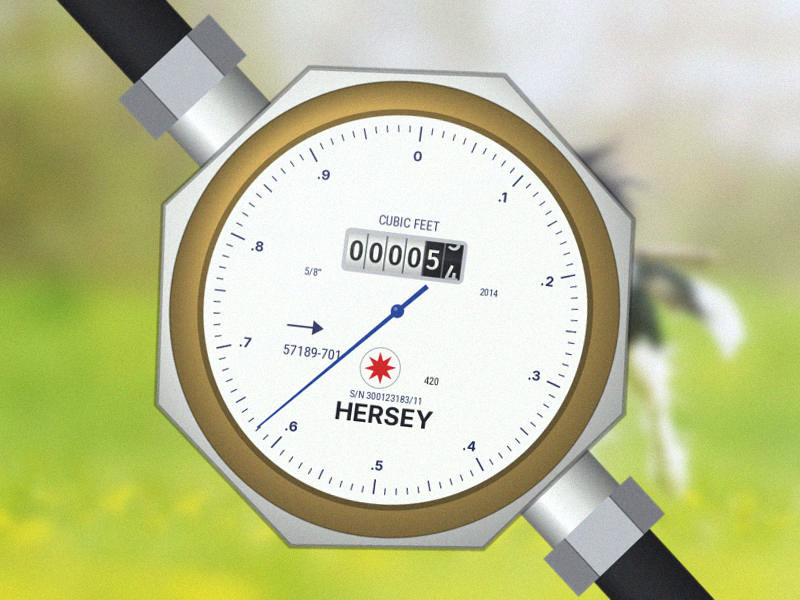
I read value=53.62 unit=ft³
